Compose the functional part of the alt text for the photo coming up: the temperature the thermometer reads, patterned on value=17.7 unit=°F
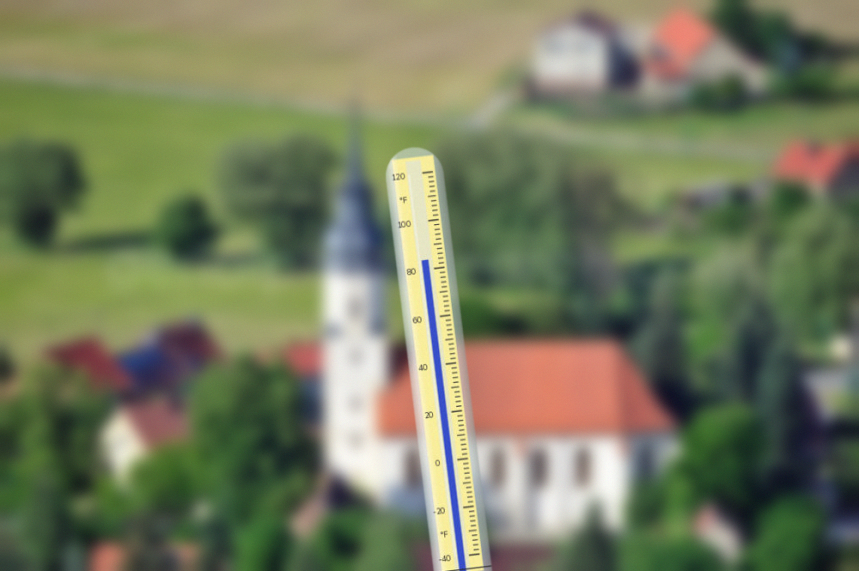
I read value=84 unit=°F
